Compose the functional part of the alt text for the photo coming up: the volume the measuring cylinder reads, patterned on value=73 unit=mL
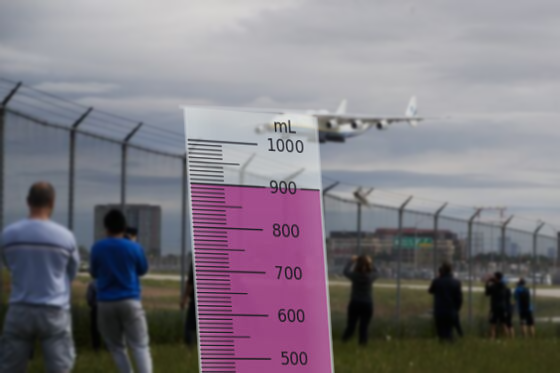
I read value=900 unit=mL
